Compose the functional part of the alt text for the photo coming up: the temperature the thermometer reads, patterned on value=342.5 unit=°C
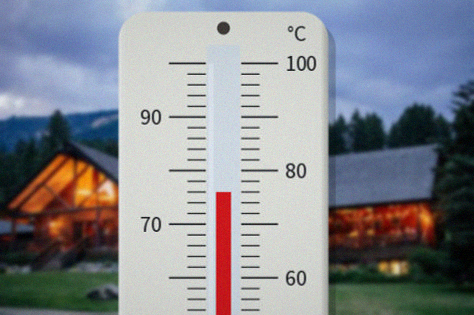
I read value=76 unit=°C
